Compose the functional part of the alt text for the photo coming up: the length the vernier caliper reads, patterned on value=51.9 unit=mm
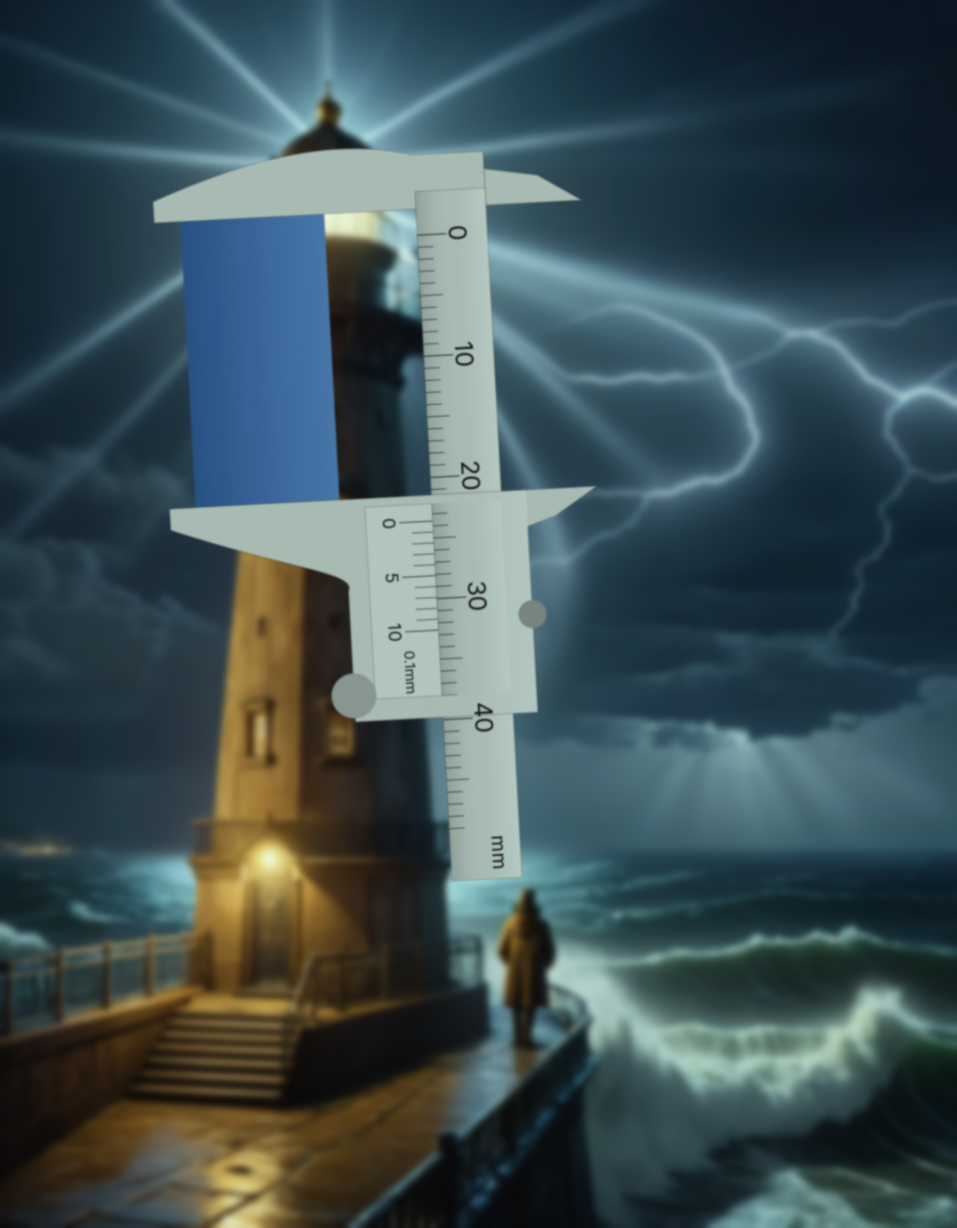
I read value=23.6 unit=mm
